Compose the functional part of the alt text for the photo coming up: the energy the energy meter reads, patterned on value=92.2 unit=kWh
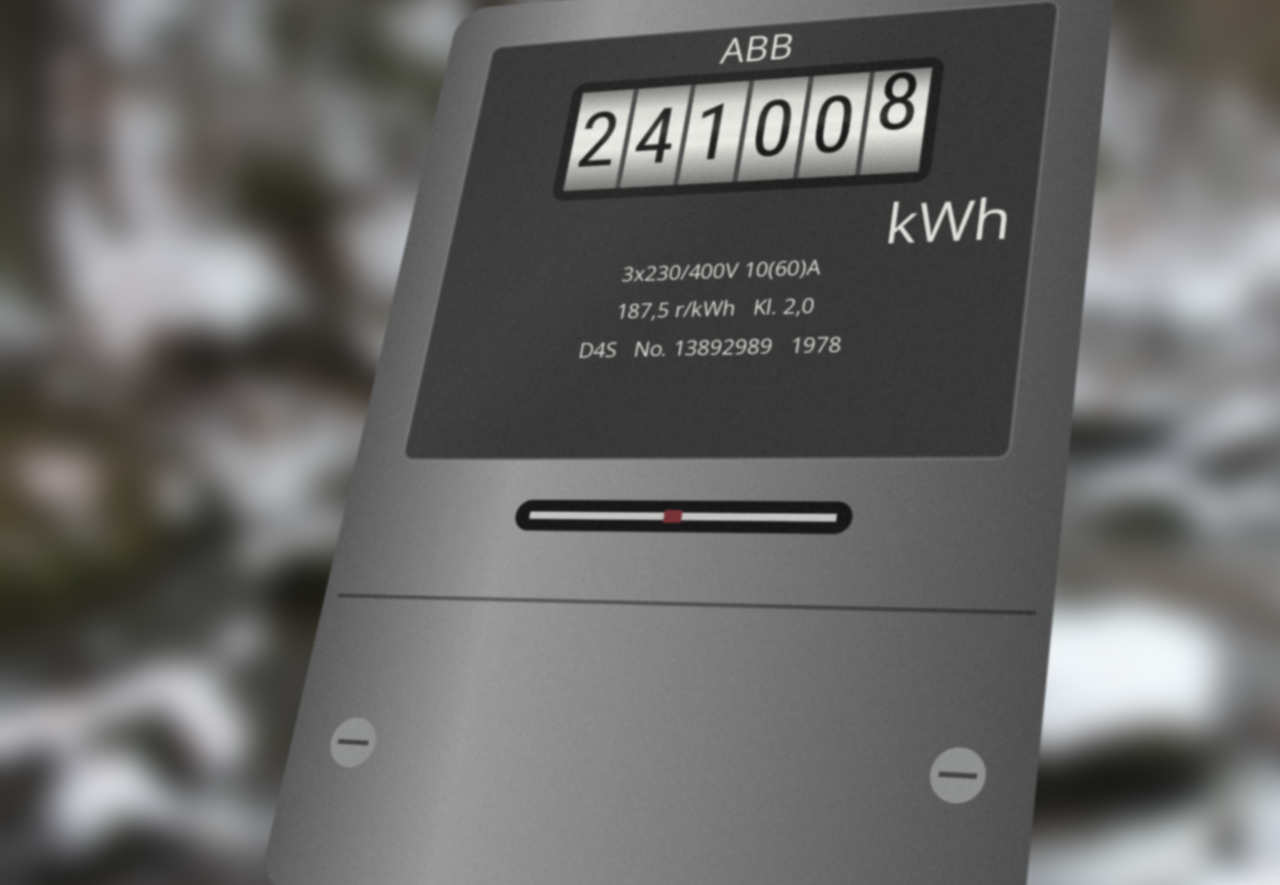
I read value=241008 unit=kWh
